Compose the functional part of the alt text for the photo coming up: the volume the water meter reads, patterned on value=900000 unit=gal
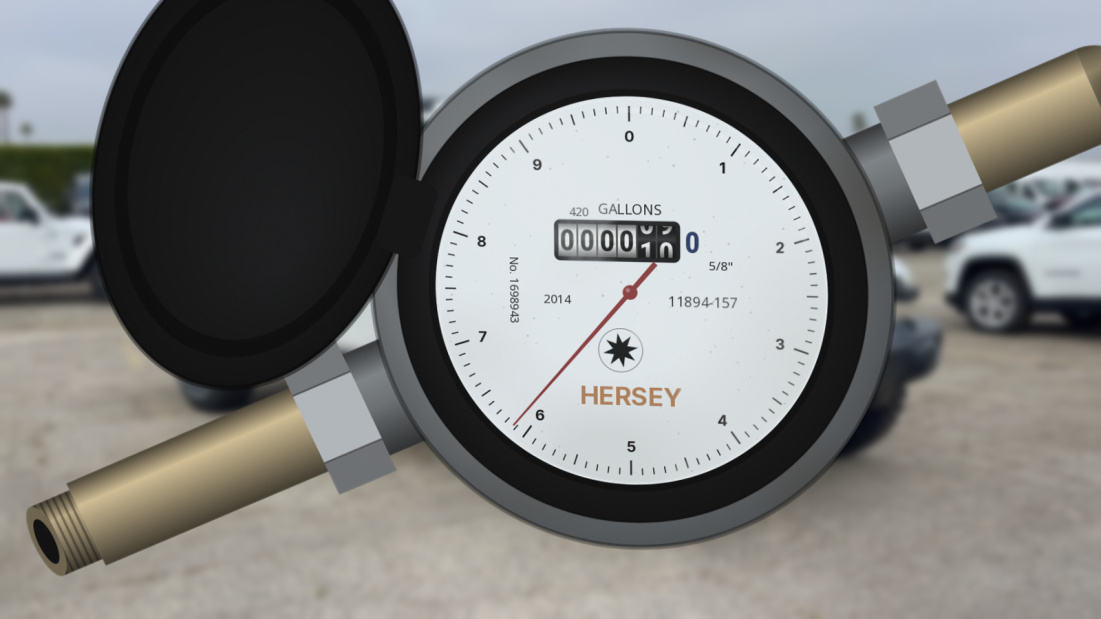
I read value=96.1 unit=gal
